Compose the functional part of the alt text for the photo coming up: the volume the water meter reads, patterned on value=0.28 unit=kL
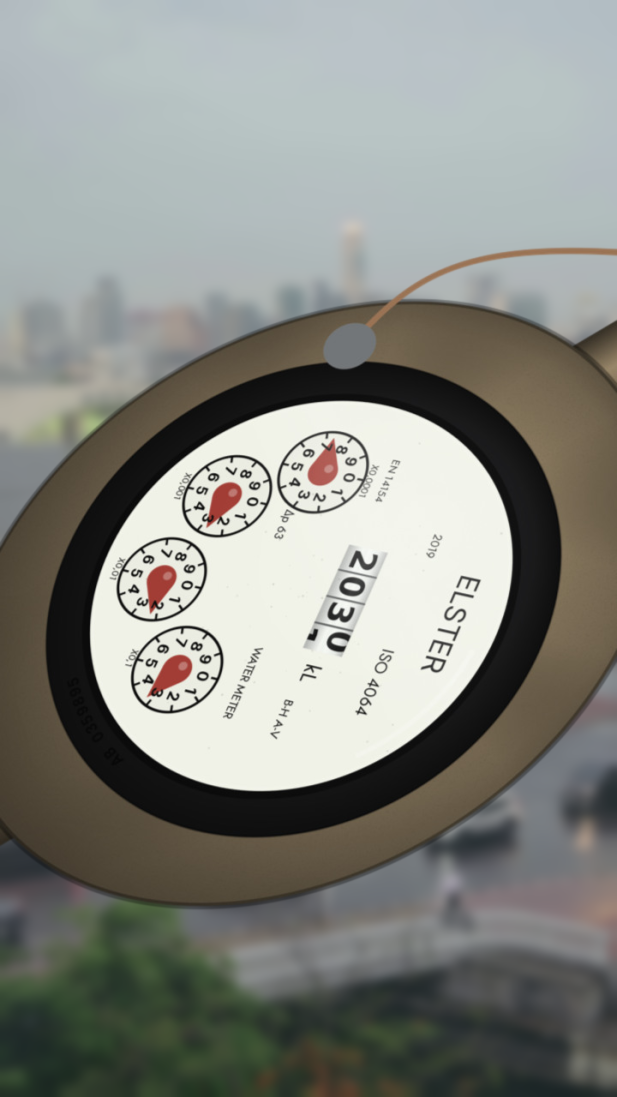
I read value=2030.3227 unit=kL
